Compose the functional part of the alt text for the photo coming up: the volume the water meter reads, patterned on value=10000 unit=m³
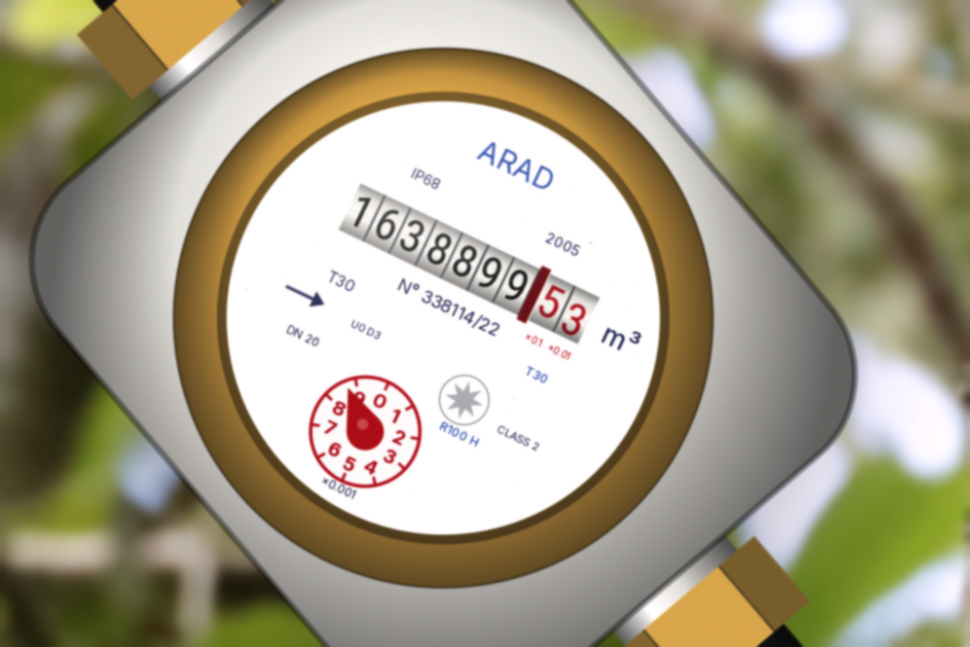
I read value=1638899.528 unit=m³
